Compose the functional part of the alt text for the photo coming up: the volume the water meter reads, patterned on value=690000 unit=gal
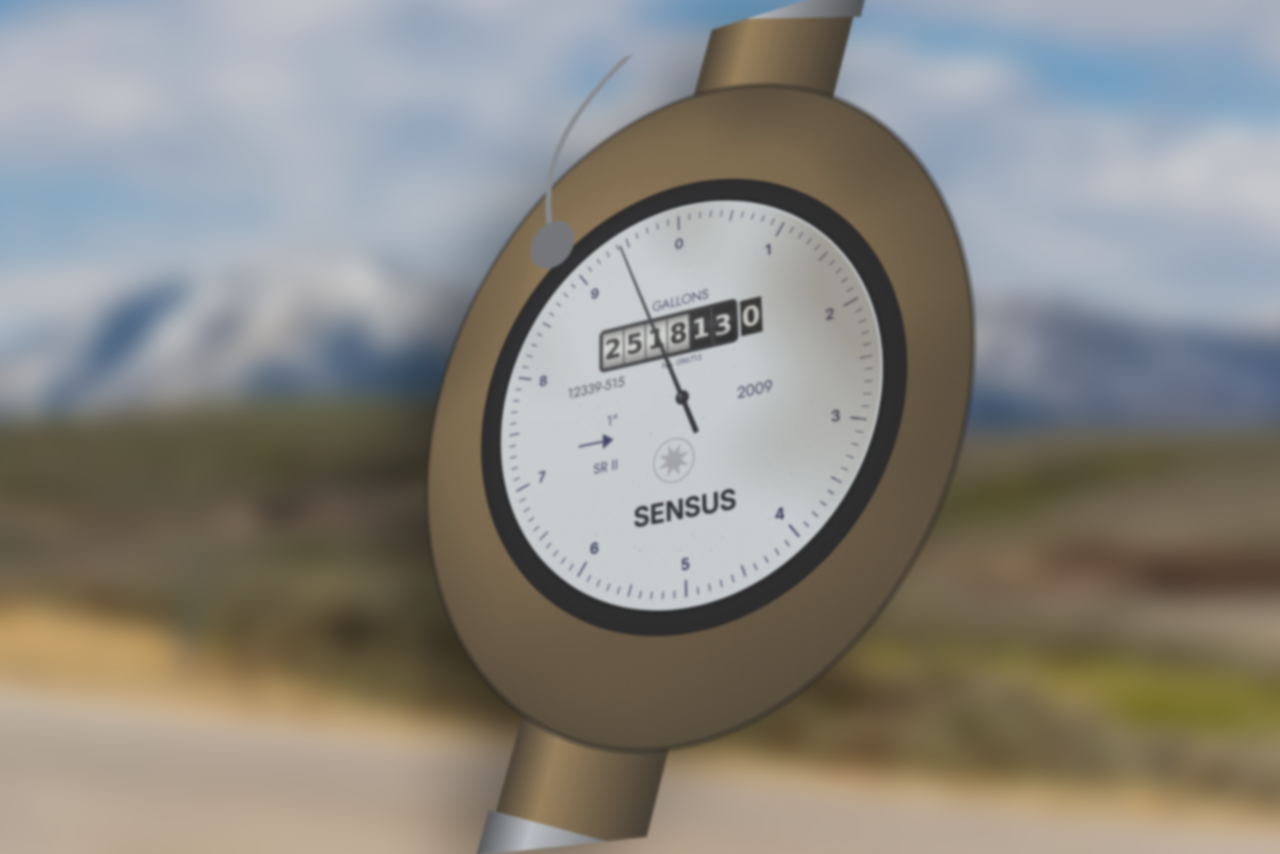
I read value=2518129.4 unit=gal
